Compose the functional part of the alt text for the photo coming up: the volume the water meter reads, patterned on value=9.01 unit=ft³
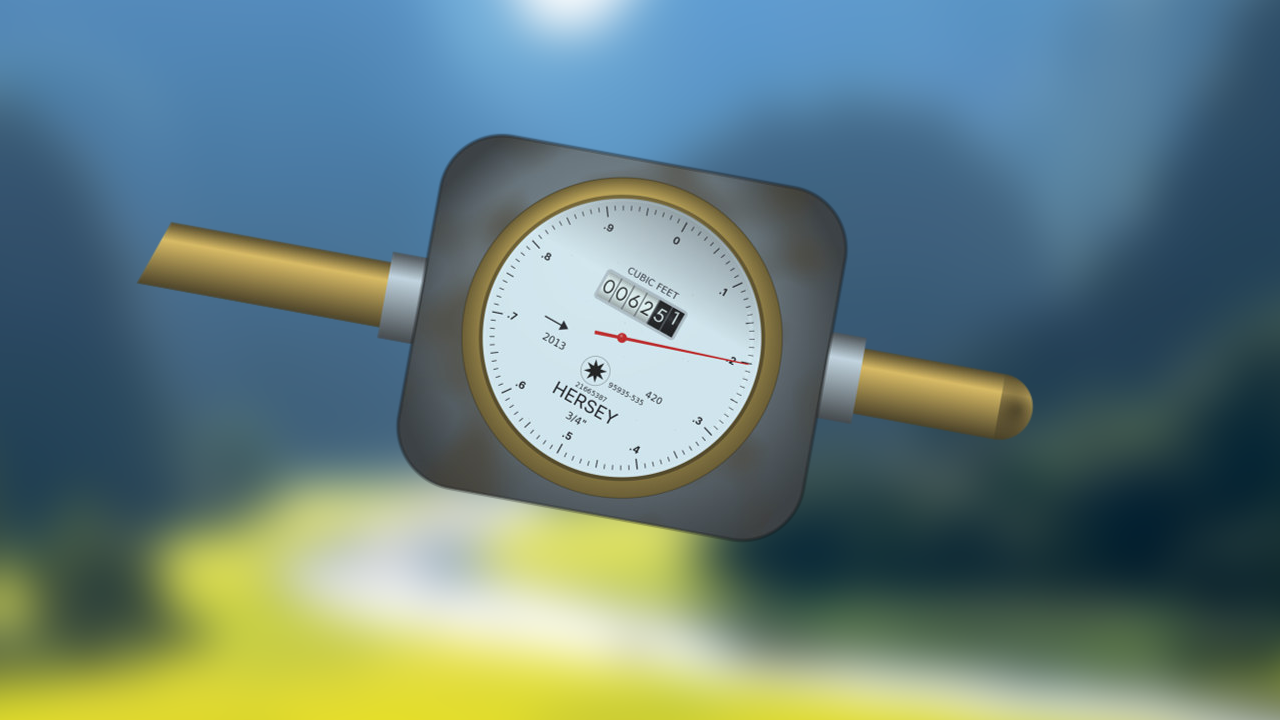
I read value=6251.20 unit=ft³
